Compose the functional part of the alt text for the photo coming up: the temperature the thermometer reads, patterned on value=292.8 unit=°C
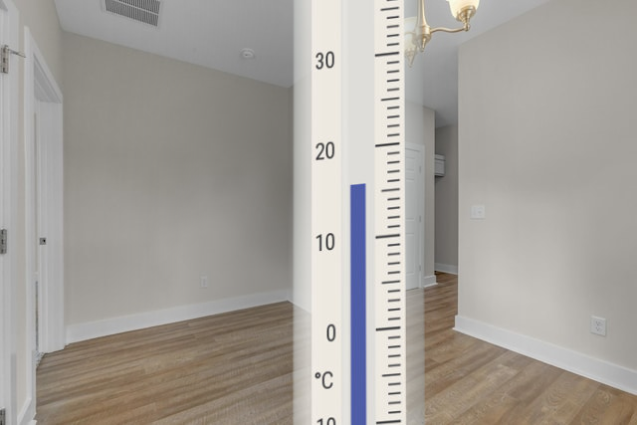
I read value=16 unit=°C
